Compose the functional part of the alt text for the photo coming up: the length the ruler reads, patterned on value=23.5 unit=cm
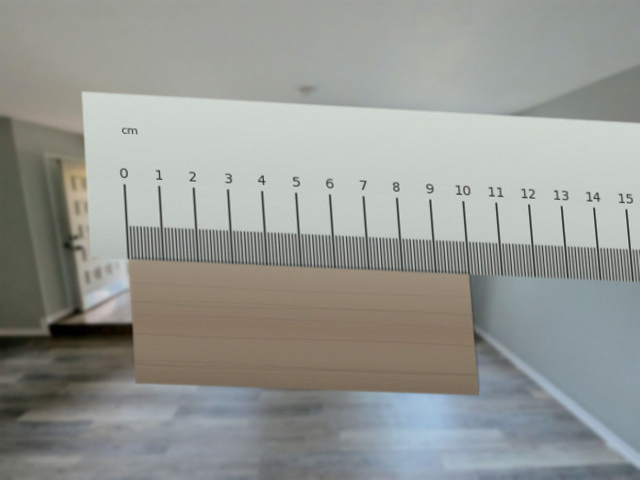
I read value=10 unit=cm
